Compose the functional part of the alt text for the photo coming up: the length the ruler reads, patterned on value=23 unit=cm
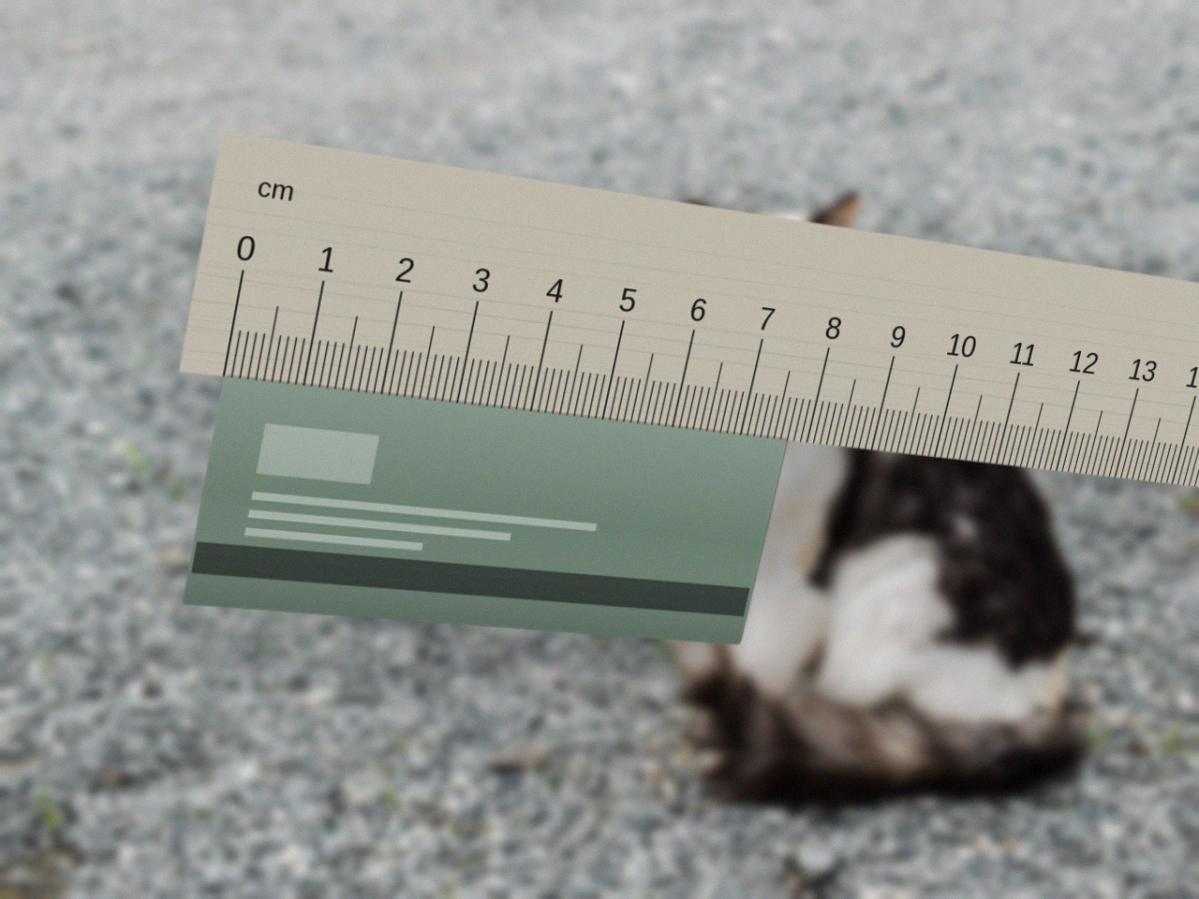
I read value=7.7 unit=cm
